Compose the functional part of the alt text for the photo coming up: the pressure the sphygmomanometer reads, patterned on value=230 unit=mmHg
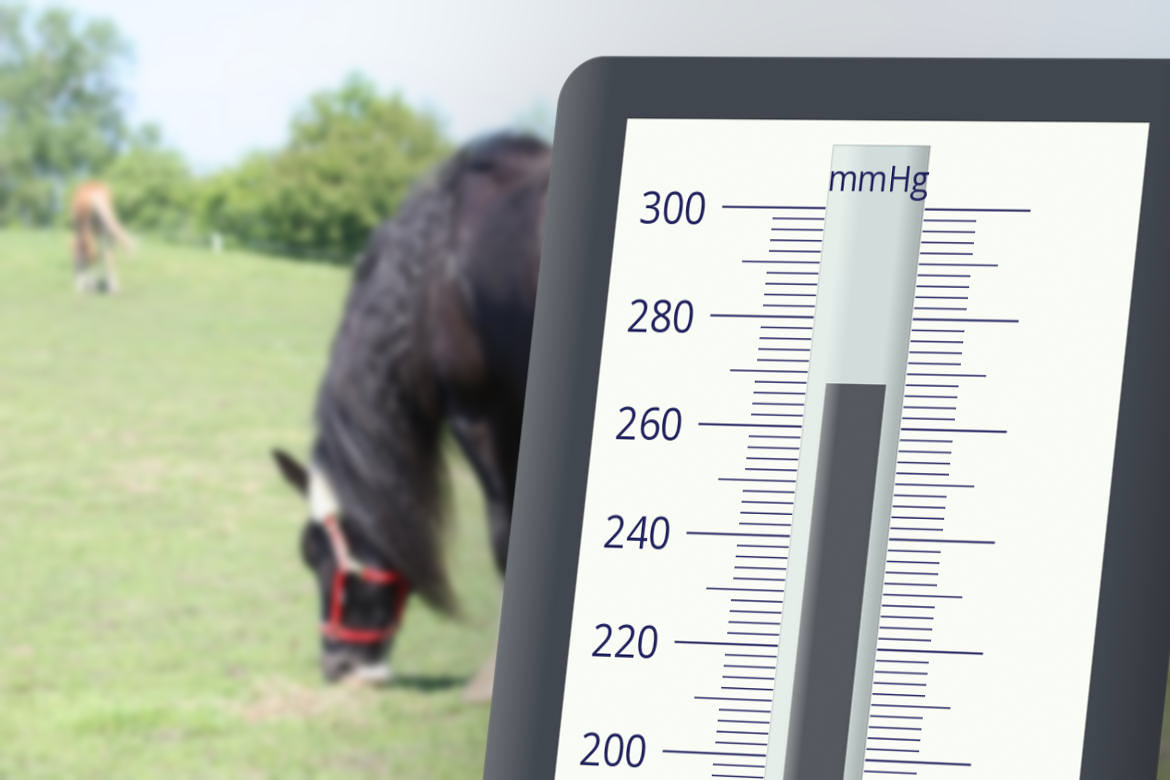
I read value=268 unit=mmHg
